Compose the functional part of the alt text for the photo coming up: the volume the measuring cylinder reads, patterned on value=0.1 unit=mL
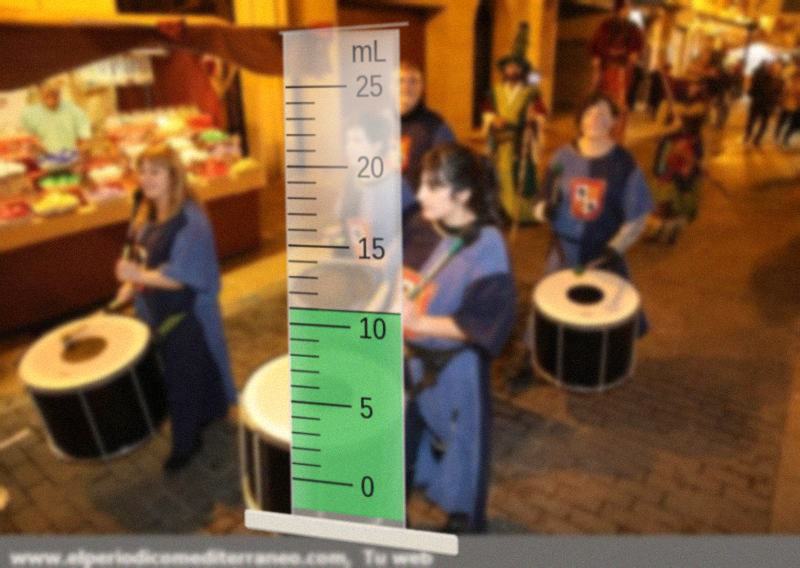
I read value=11 unit=mL
